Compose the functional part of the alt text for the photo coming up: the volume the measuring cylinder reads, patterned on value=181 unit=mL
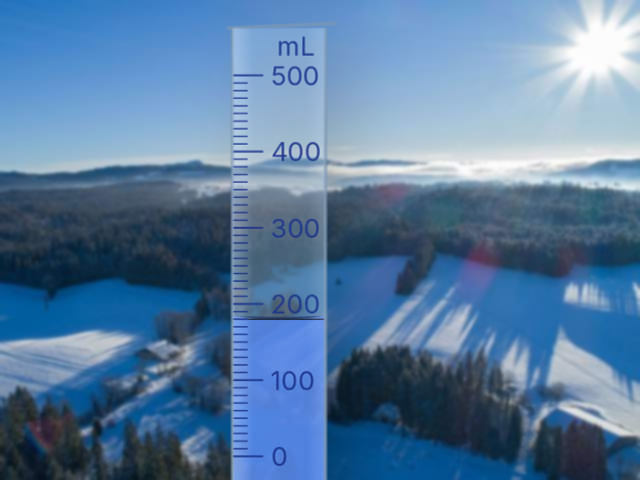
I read value=180 unit=mL
